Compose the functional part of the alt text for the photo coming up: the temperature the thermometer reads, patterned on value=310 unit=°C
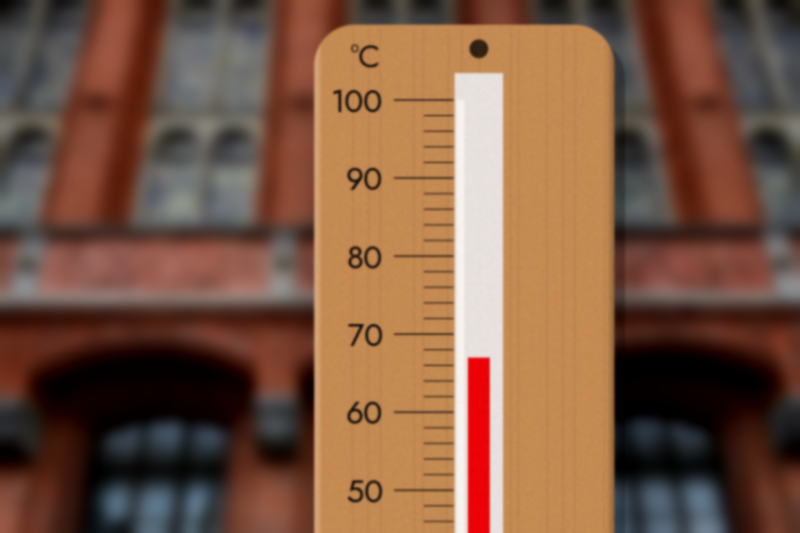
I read value=67 unit=°C
